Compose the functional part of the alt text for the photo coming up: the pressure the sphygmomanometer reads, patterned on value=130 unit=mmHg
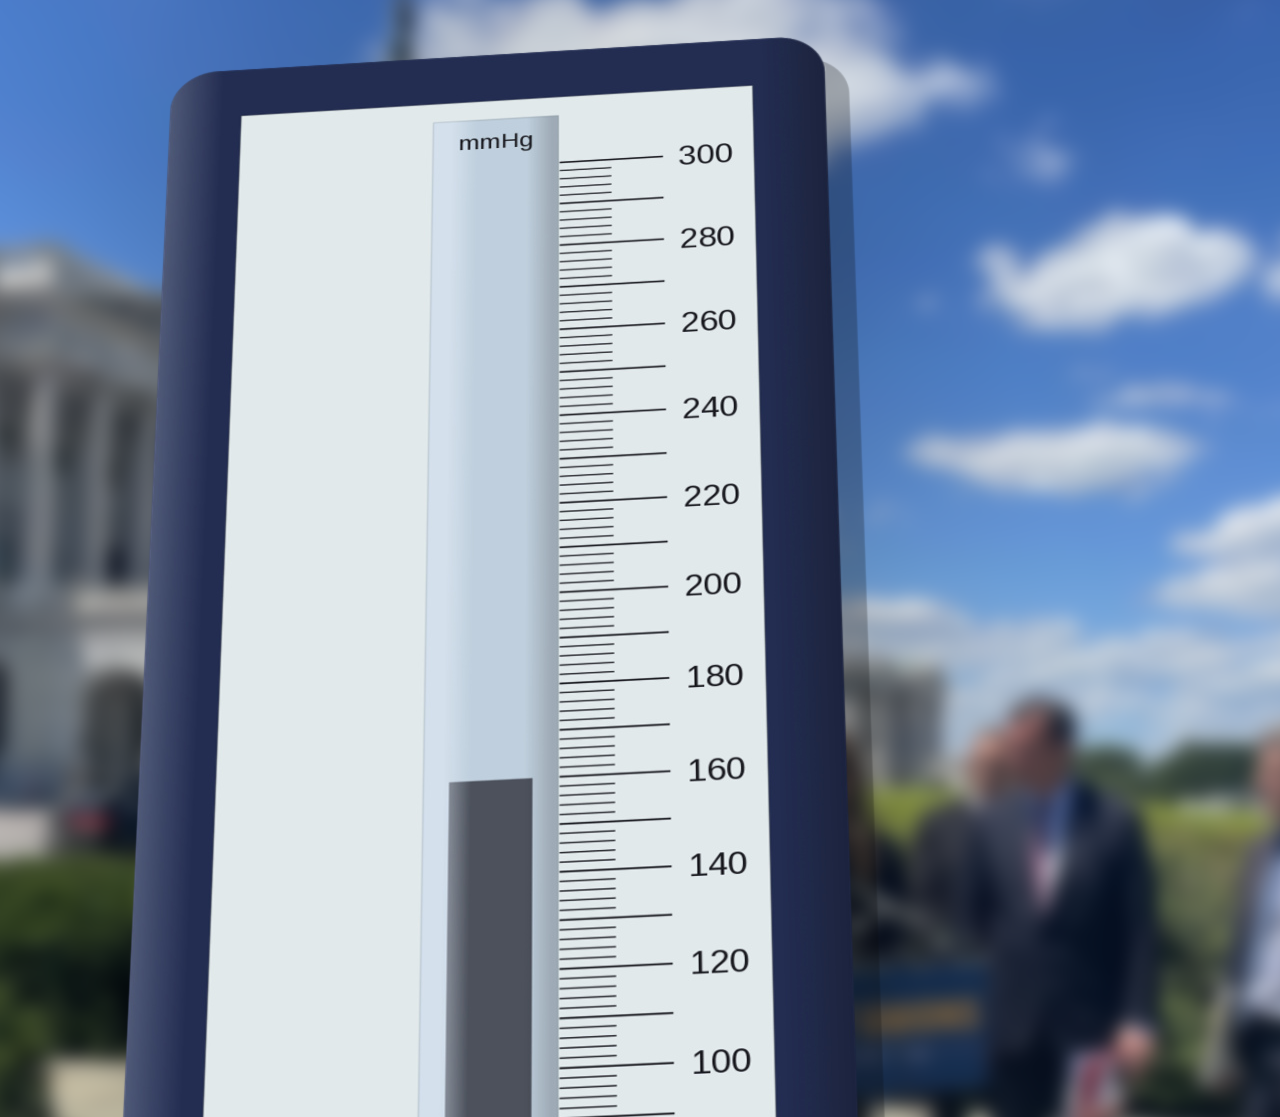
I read value=160 unit=mmHg
